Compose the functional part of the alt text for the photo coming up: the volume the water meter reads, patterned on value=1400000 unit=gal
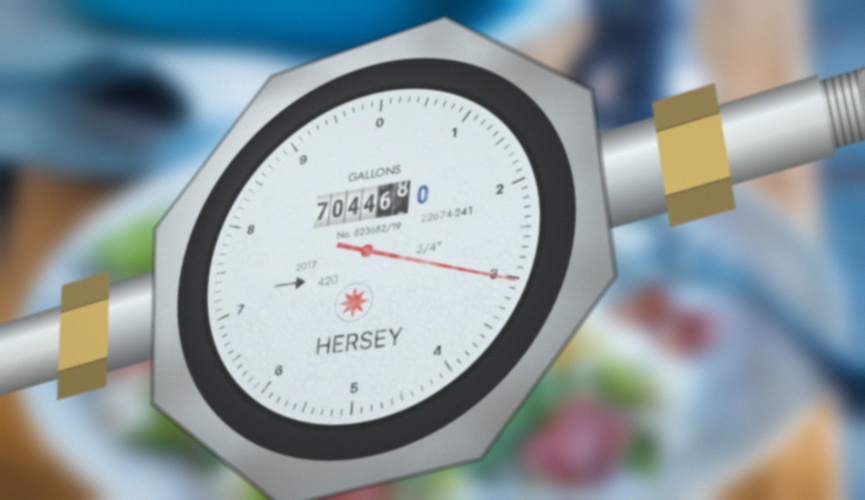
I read value=7044683.0 unit=gal
